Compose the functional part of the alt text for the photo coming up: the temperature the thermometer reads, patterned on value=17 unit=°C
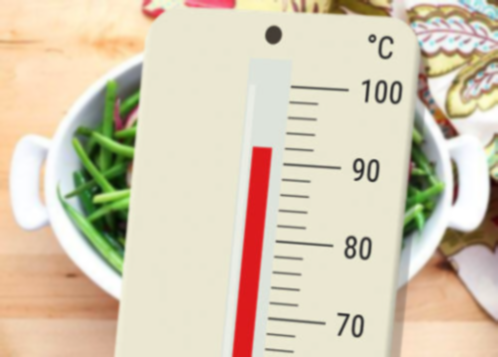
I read value=92 unit=°C
